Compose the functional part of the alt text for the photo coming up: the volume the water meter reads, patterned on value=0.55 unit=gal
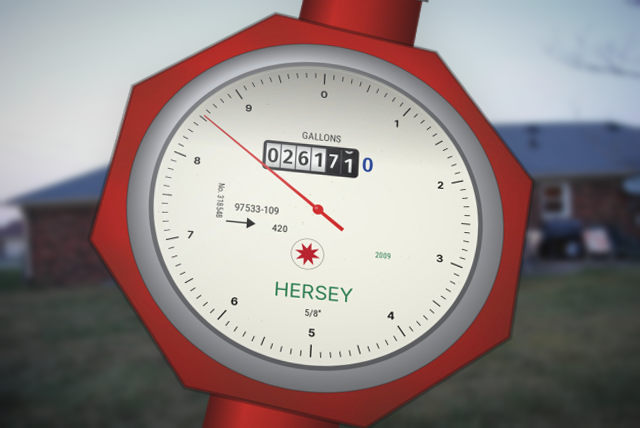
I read value=261708.5 unit=gal
